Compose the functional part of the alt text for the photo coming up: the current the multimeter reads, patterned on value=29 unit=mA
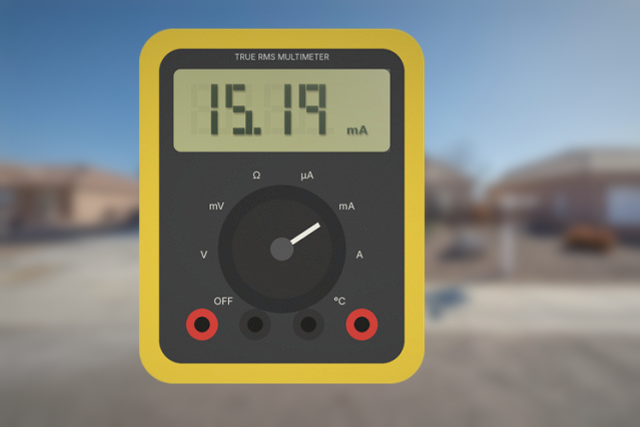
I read value=15.19 unit=mA
